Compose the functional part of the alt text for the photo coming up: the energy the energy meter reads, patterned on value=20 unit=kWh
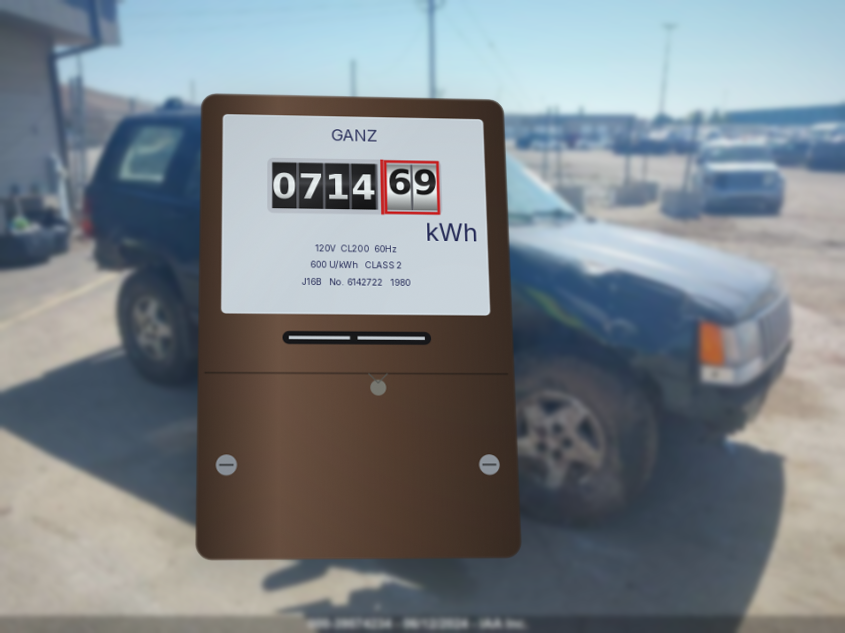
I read value=714.69 unit=kWh
